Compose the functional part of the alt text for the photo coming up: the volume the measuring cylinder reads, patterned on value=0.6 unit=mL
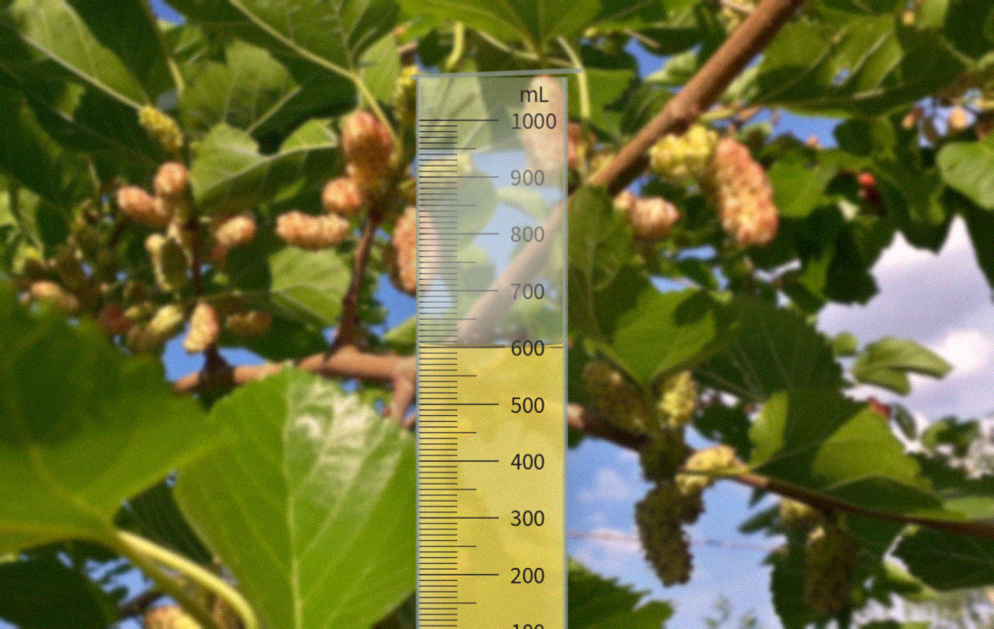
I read value=600 unit=mL
